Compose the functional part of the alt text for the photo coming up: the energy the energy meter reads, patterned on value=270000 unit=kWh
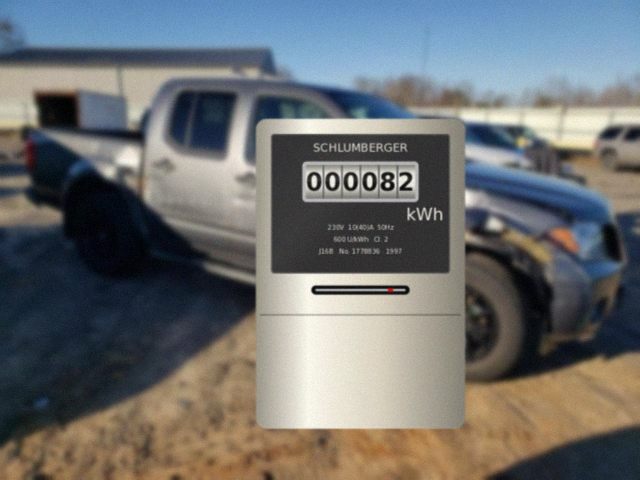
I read value=82 unit=kWh
